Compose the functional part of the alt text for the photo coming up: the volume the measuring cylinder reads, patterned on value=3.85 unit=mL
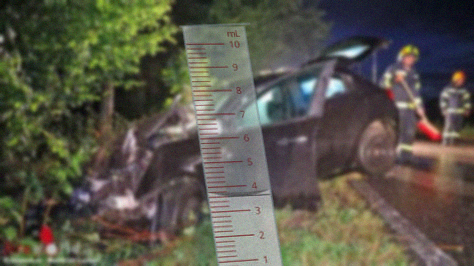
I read value=3.6 unit=mL
